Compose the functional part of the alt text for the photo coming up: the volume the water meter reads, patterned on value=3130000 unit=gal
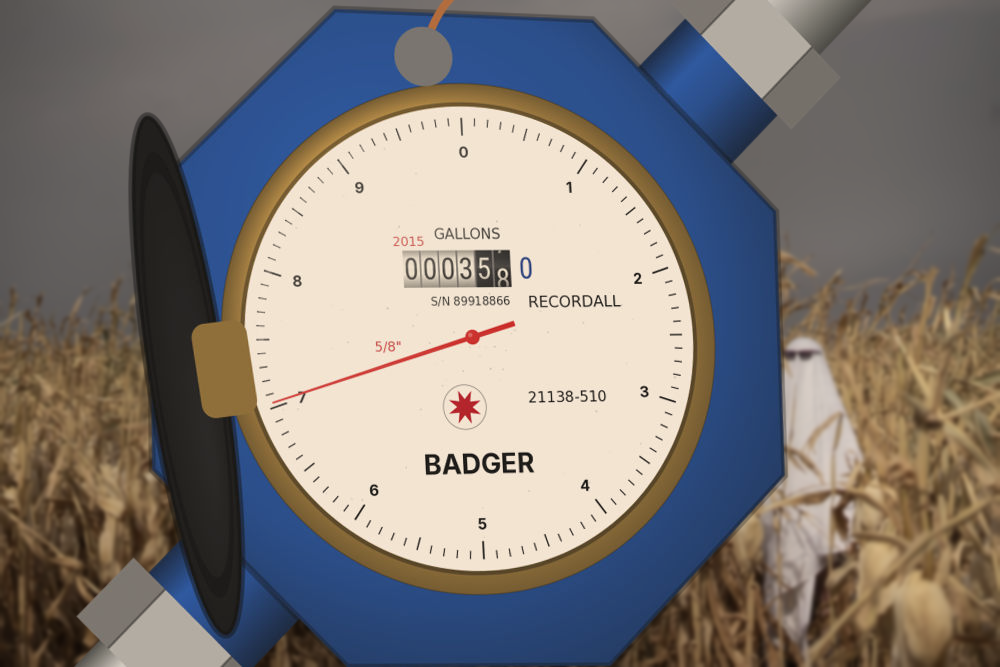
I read value=3577.0 unit=gal
